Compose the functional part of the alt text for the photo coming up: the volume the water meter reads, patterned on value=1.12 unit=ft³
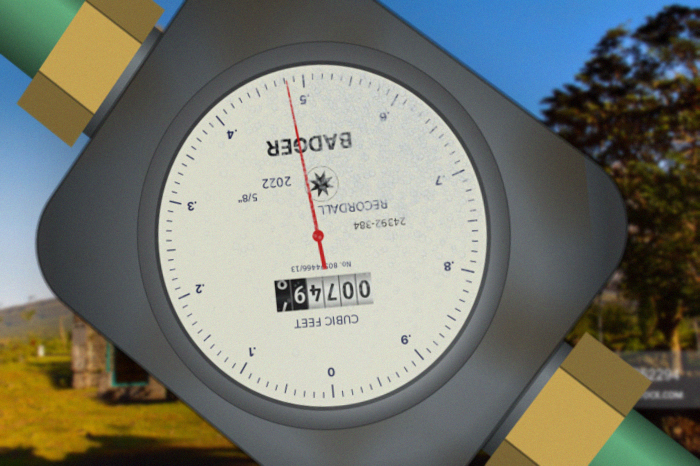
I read value=7497.48 unit=ft³
